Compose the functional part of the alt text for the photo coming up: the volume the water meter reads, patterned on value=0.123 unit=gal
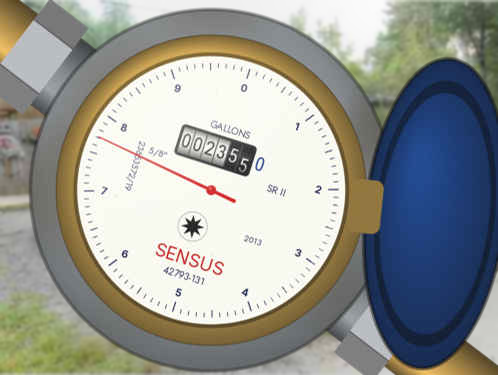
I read value=23547.7 unit=gal
